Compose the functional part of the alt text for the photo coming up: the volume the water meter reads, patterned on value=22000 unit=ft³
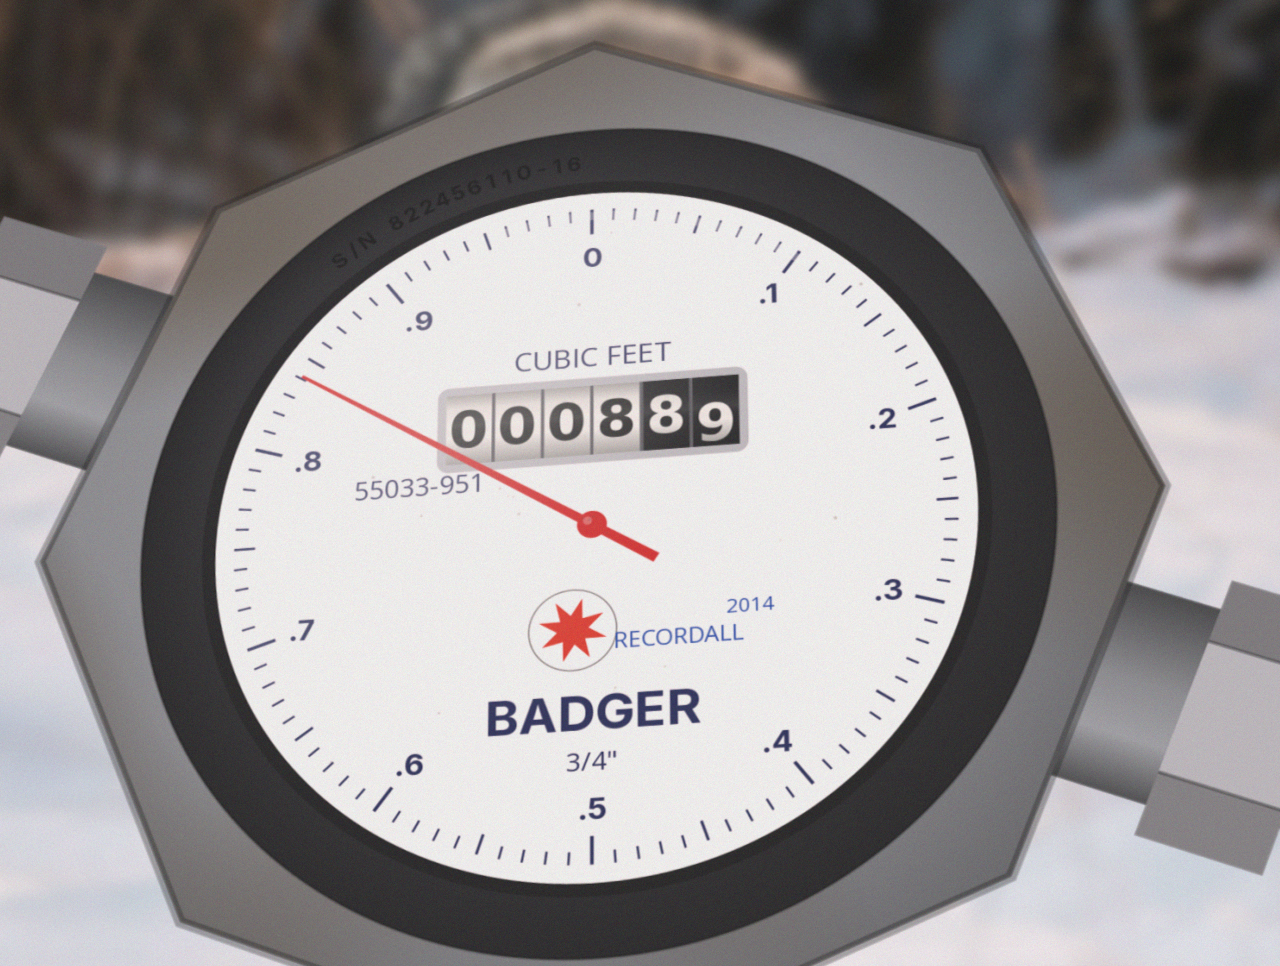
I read value=888.84 unit=ft³
